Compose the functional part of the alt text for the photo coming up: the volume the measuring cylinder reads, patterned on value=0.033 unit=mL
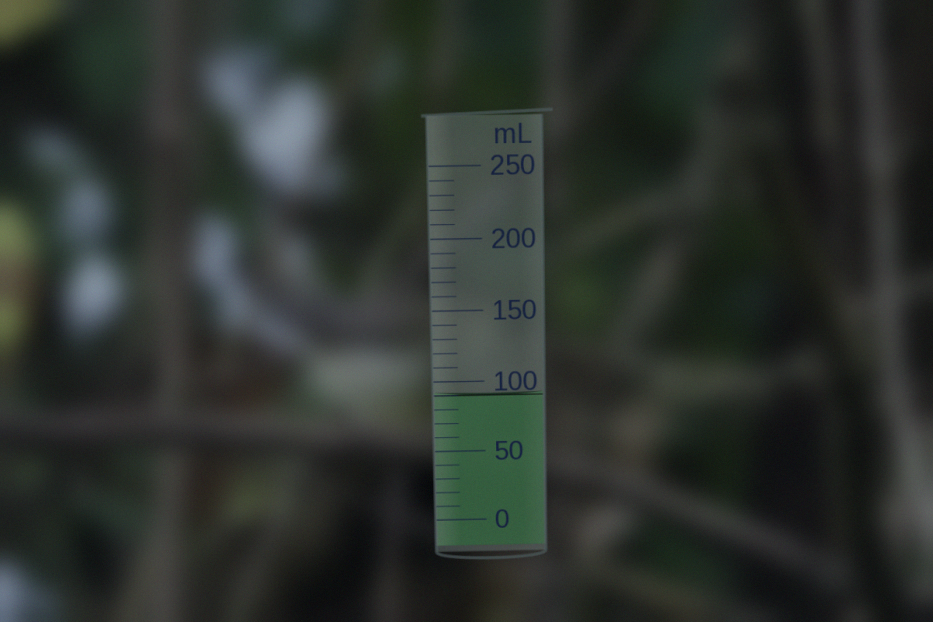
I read value=90 unit=mL
